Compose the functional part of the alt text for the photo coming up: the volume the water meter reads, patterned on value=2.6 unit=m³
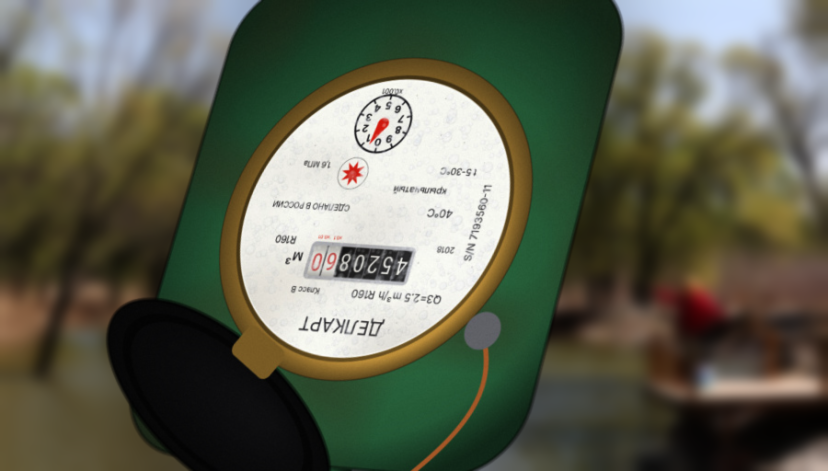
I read value=45208.600 unit=m³
